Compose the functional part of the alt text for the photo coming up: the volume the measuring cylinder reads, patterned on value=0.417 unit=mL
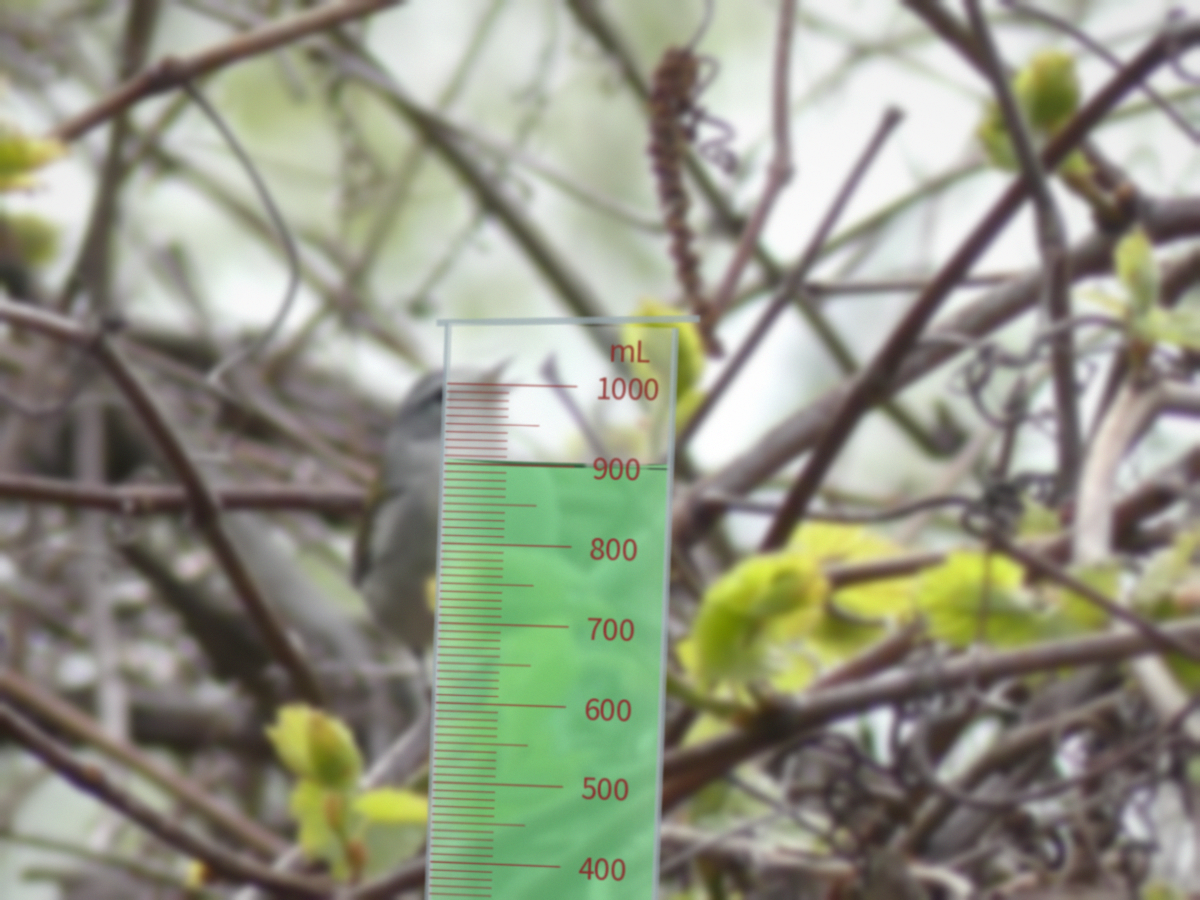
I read value=900 unit=mL
